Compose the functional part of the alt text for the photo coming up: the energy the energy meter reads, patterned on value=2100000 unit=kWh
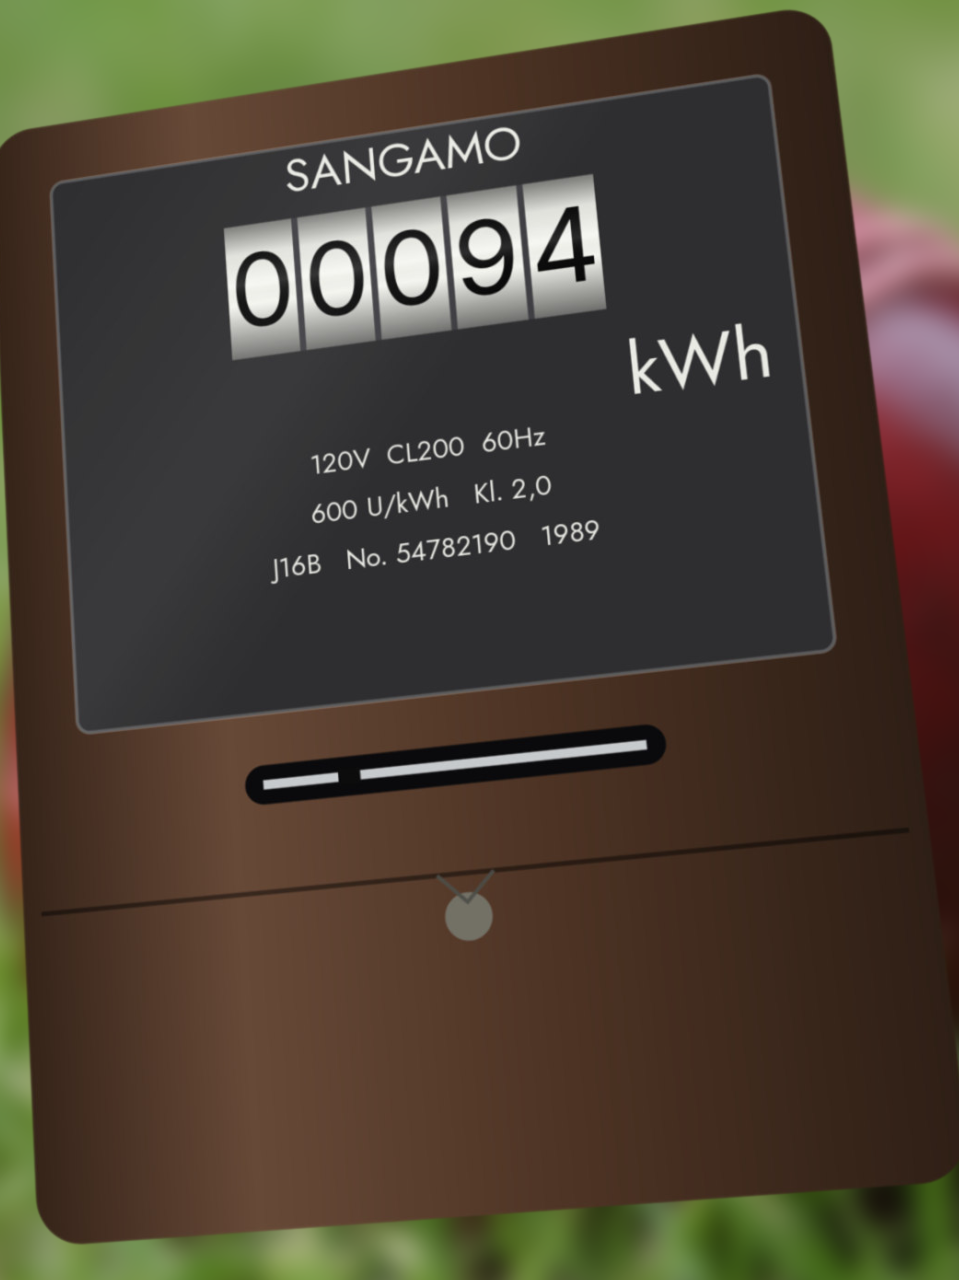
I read value=94 unit=kWh
